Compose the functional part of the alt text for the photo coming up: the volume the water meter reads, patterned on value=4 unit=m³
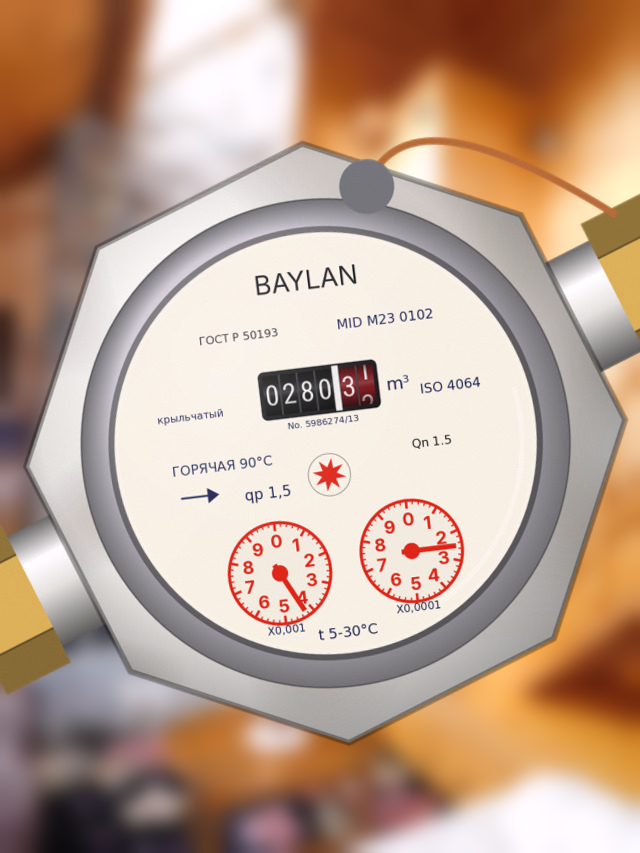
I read value=280.3142 unit=m³
